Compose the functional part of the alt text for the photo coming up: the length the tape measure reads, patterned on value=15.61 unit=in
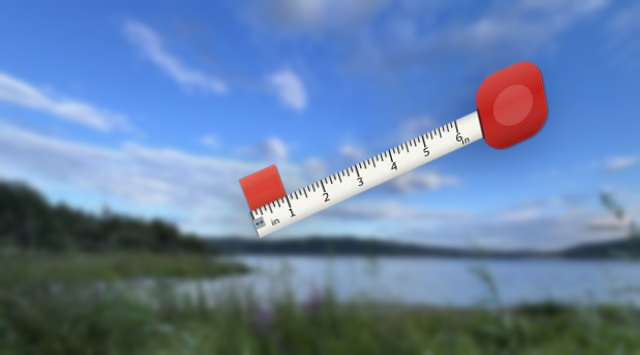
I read value=1 unit=in
